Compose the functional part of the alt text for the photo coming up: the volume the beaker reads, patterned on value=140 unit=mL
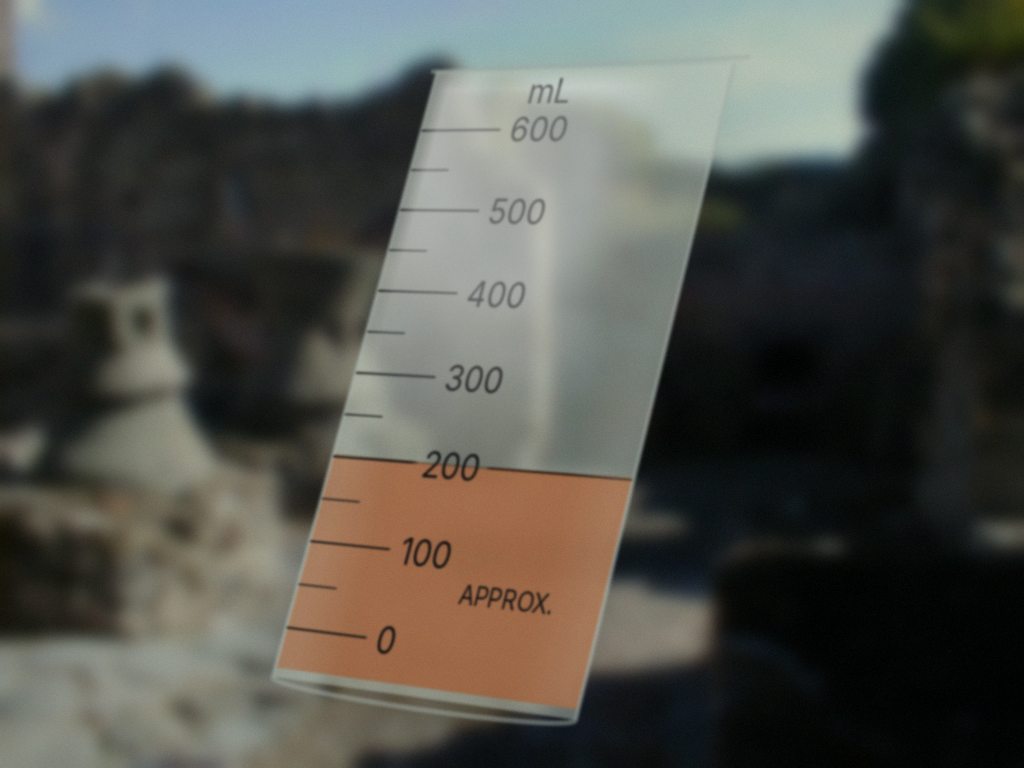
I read value=200 unit=mL
